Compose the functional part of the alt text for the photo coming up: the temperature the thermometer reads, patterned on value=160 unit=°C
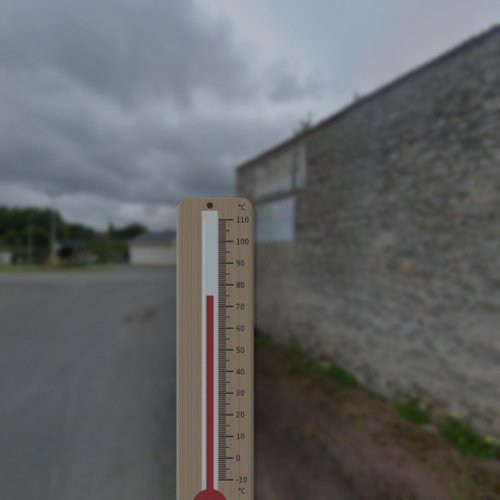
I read value=75 unit=°C
